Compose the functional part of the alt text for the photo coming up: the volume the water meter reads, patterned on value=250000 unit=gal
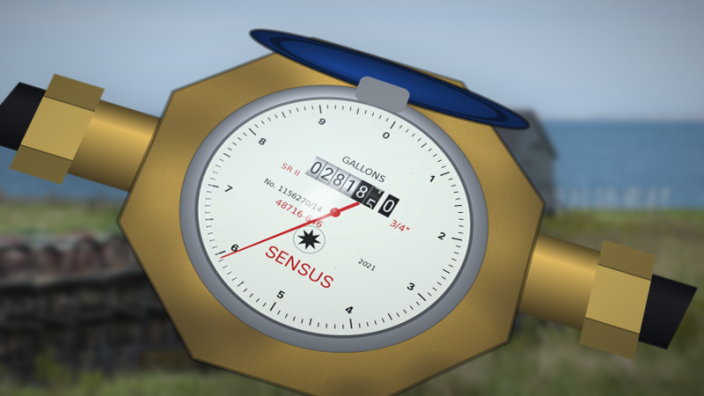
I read value=281845.9 unit=gal
